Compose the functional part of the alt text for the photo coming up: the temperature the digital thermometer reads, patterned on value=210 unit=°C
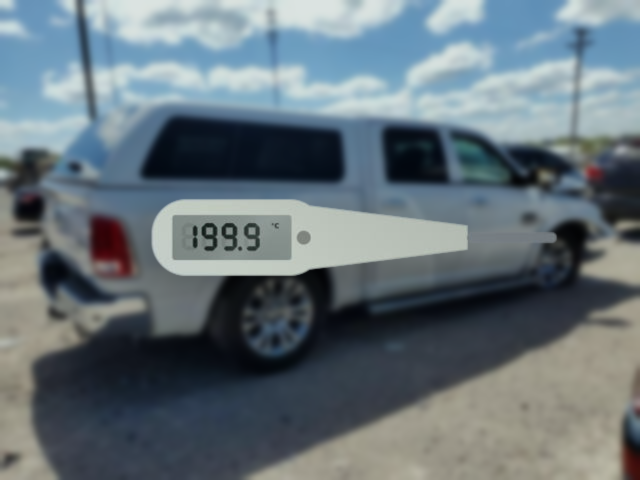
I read value=199.9 unit=°C
